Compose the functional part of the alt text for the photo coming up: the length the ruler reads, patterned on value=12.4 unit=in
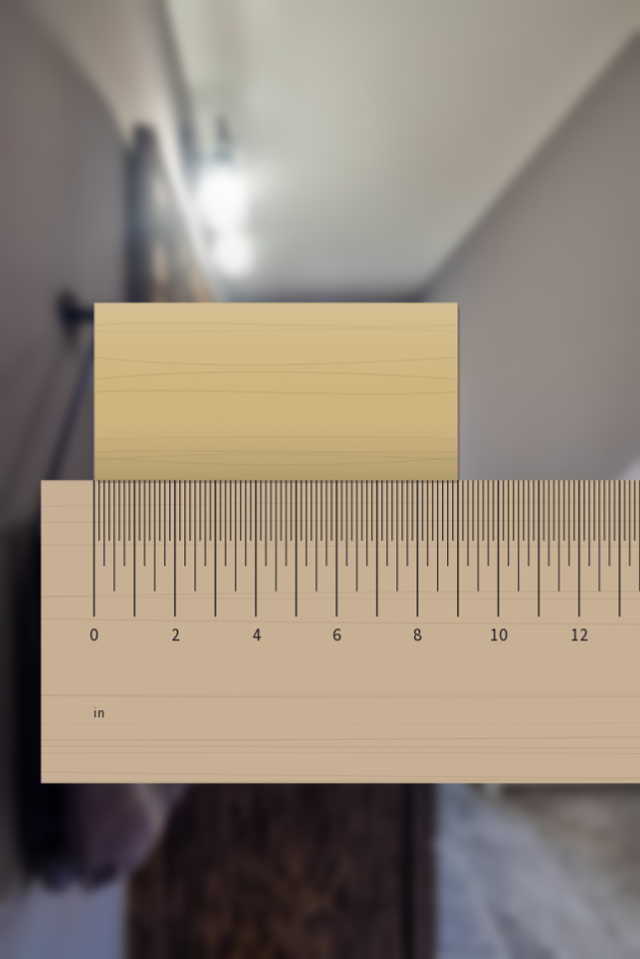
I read value=9 unit=in
